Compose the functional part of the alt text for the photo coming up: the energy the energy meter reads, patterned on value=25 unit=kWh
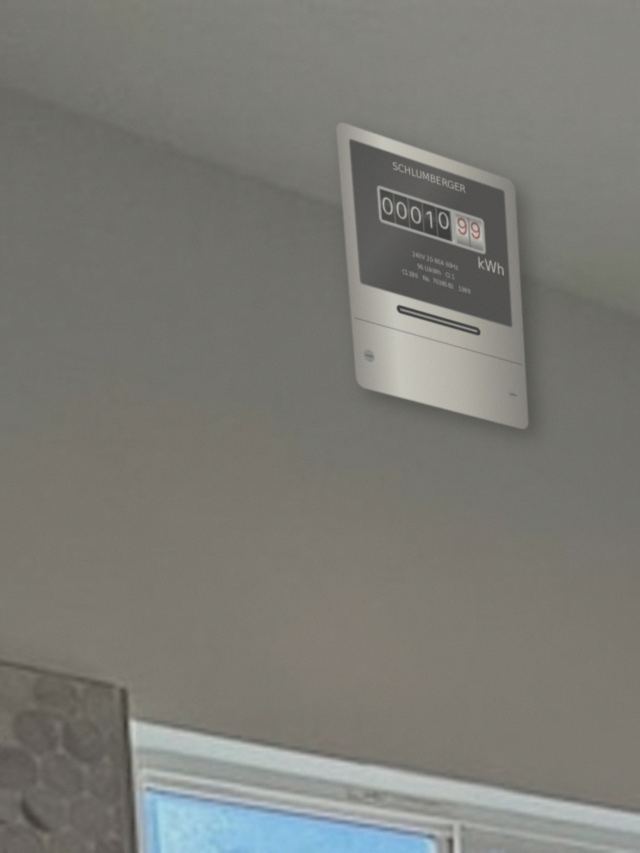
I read value=10.99 unit=kWh
